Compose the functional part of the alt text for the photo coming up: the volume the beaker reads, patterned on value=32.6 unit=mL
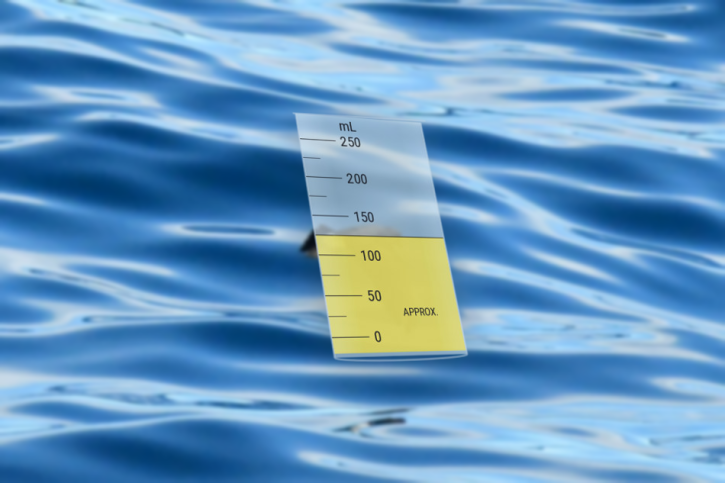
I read value=125 unit=mL
